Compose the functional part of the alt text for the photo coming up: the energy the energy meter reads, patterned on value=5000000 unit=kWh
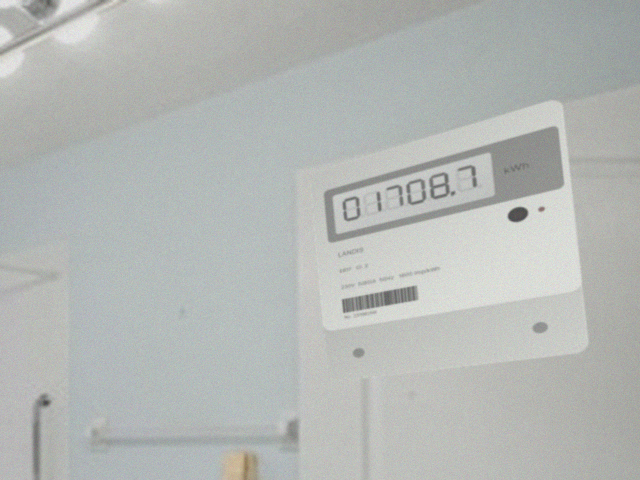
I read value=1708.7 unit=kWh
